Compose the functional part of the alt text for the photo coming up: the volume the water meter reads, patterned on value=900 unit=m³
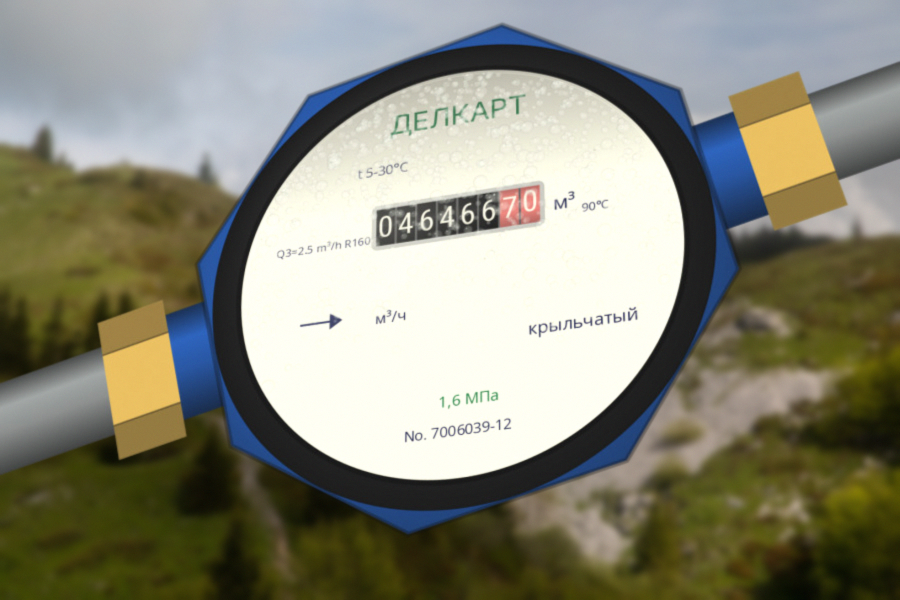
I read value=46466.70 unit=m³
